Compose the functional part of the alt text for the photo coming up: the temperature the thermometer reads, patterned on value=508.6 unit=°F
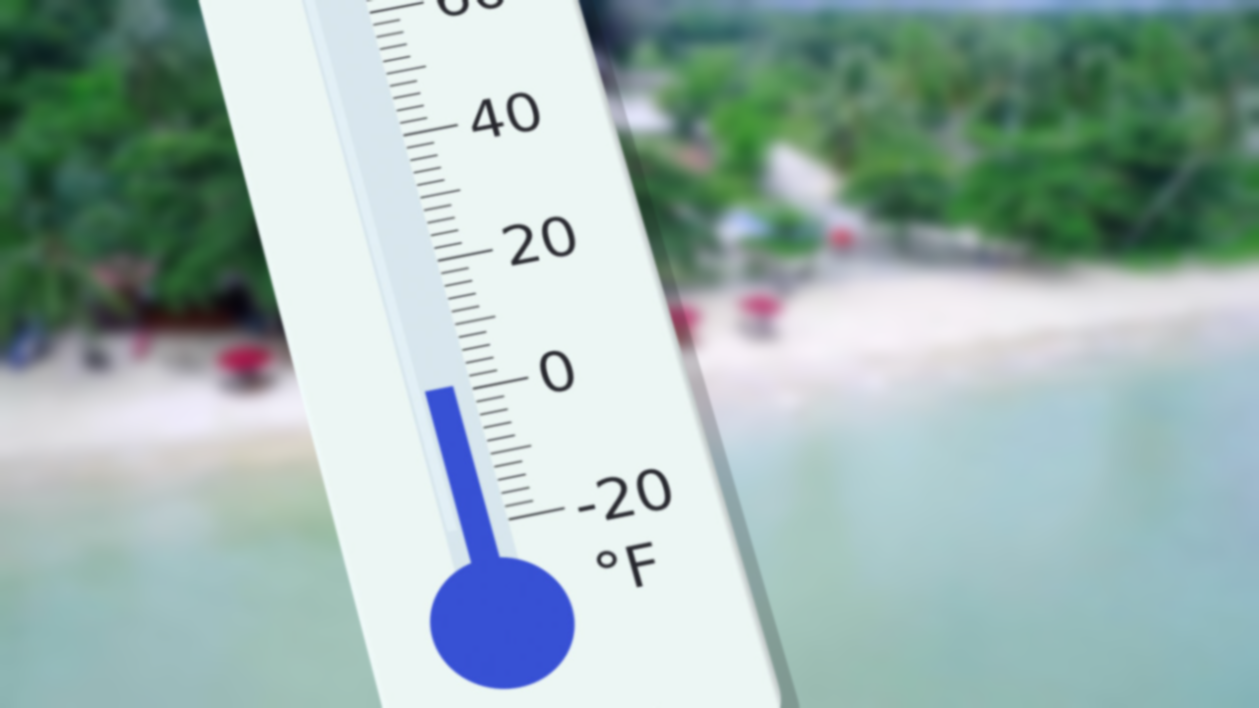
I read value=1 unit=°F
